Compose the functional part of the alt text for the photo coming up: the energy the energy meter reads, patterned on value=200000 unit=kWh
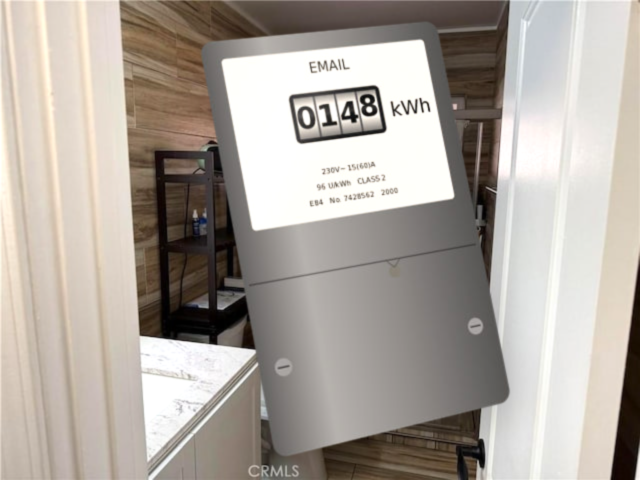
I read value=148 unit=kWh
